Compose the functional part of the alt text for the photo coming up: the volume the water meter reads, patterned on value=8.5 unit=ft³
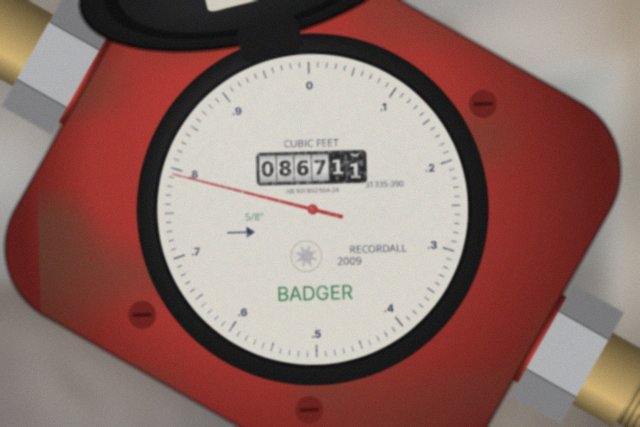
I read value=86710.79 unit=ft³
